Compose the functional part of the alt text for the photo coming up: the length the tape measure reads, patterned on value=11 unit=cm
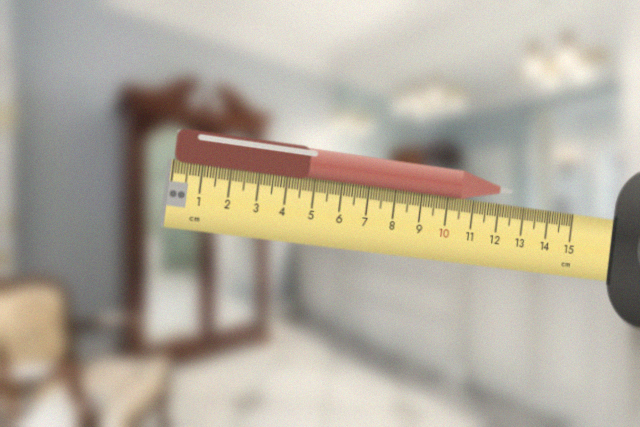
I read value=12.5 unit=cm
